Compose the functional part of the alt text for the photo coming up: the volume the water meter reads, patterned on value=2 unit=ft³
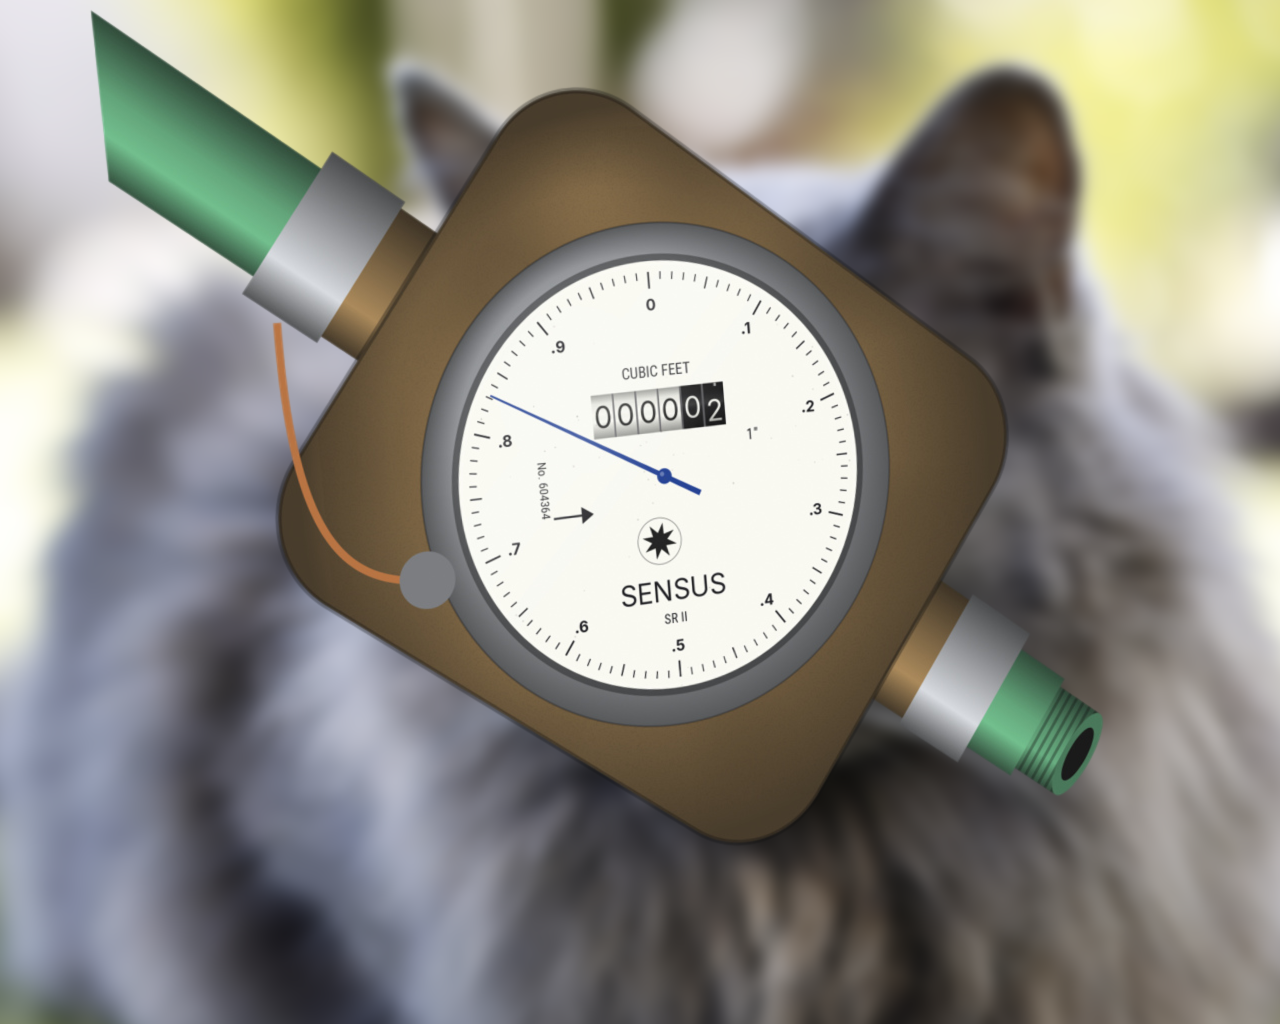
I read value=1.83 unit=ft³
